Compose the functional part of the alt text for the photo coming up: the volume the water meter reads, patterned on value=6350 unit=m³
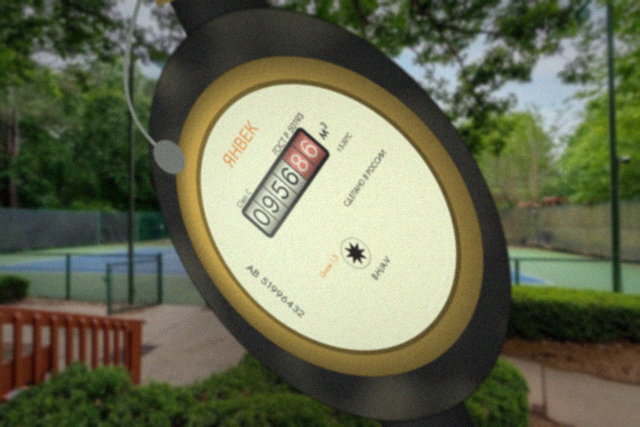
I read value=956.86 unit=m³
